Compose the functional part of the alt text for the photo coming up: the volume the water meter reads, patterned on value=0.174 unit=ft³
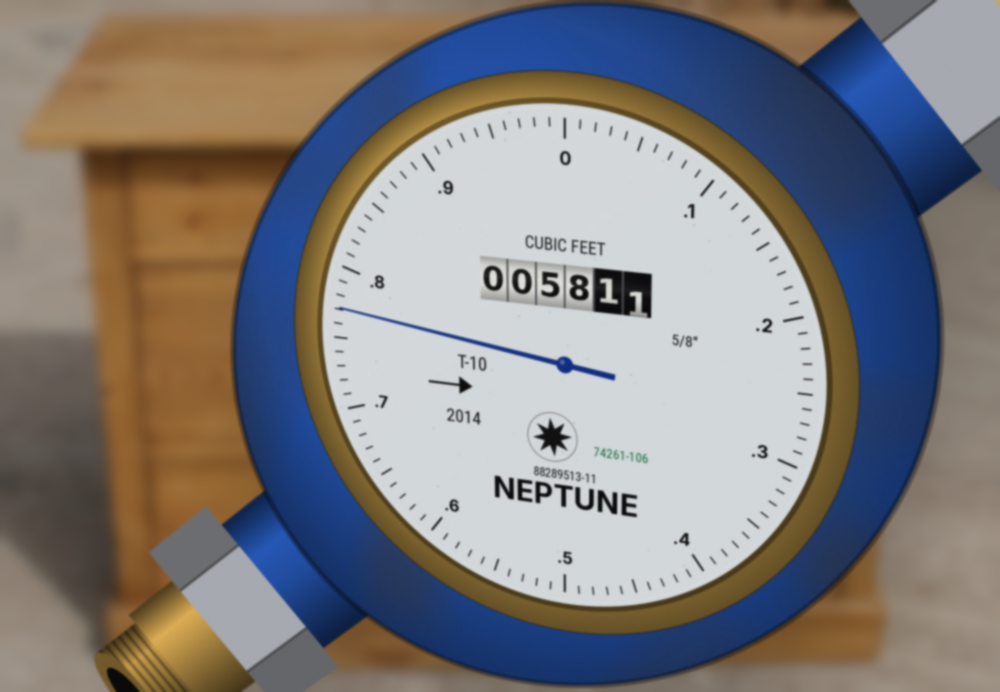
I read value=5810.77 unit=ft³
